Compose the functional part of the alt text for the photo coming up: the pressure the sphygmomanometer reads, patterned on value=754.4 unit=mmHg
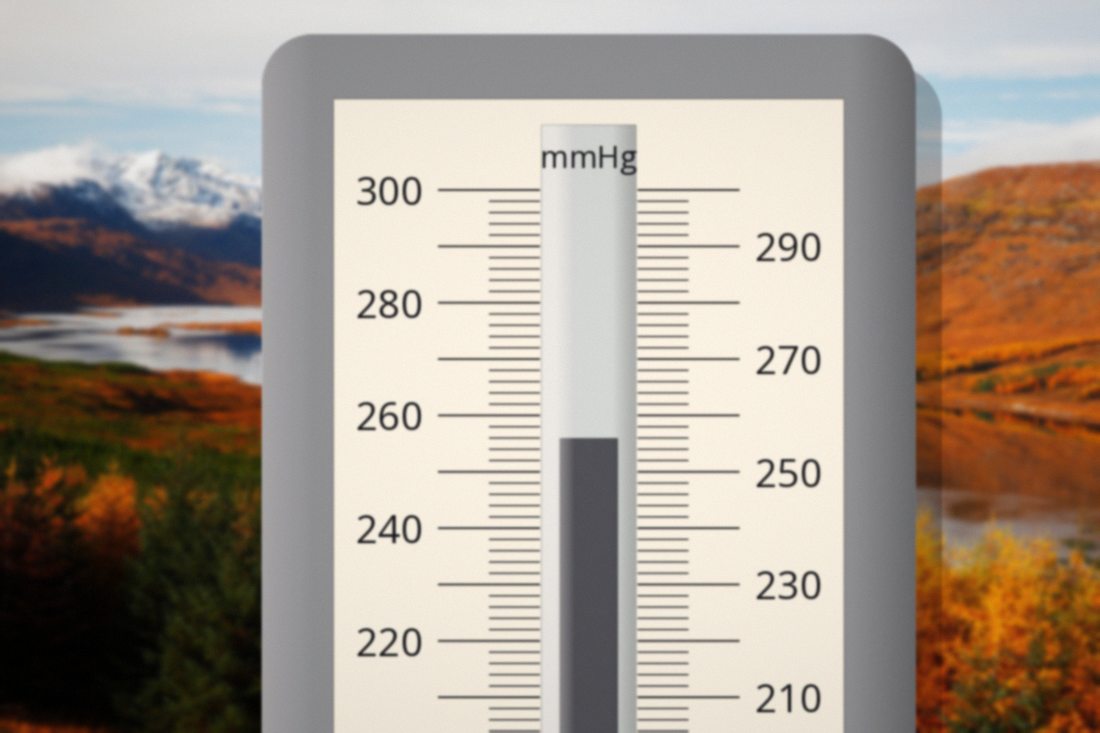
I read value=256 unit=mmHg
